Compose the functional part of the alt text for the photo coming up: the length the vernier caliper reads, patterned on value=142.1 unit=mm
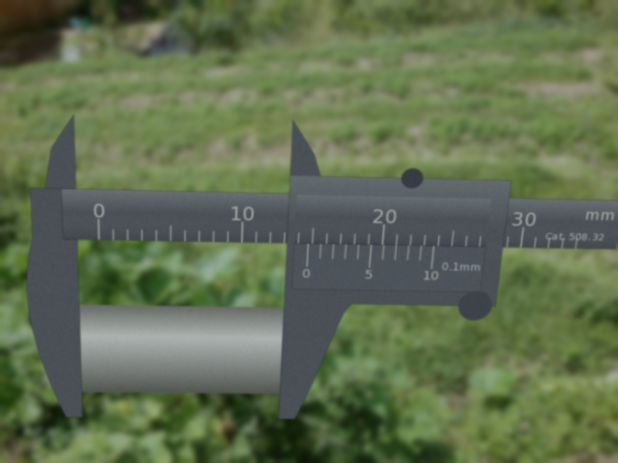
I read value=14.7 unit=mm
